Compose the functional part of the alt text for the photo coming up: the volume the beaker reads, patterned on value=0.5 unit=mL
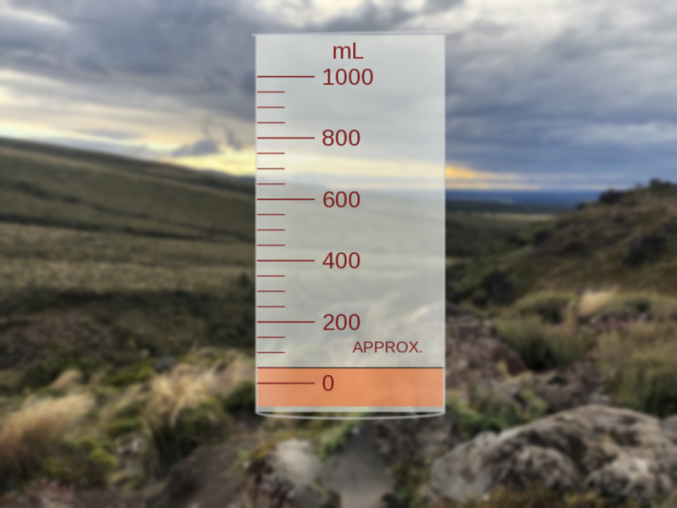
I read value=50 unit=mL
